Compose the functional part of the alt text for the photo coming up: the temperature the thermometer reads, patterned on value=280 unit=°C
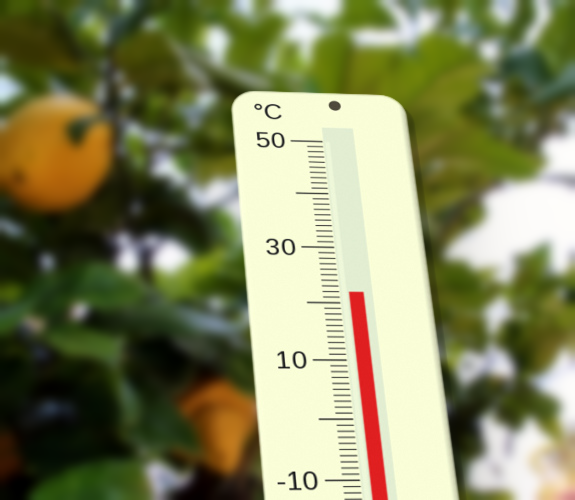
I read value=22 unit=°C
